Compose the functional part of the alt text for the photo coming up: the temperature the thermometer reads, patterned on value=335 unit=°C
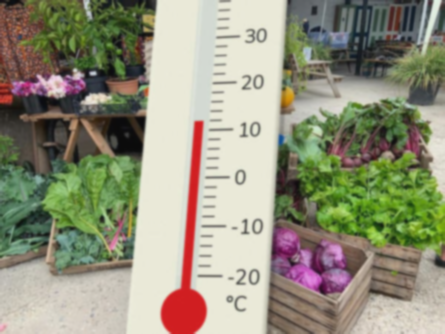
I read value=12 unit=°C
